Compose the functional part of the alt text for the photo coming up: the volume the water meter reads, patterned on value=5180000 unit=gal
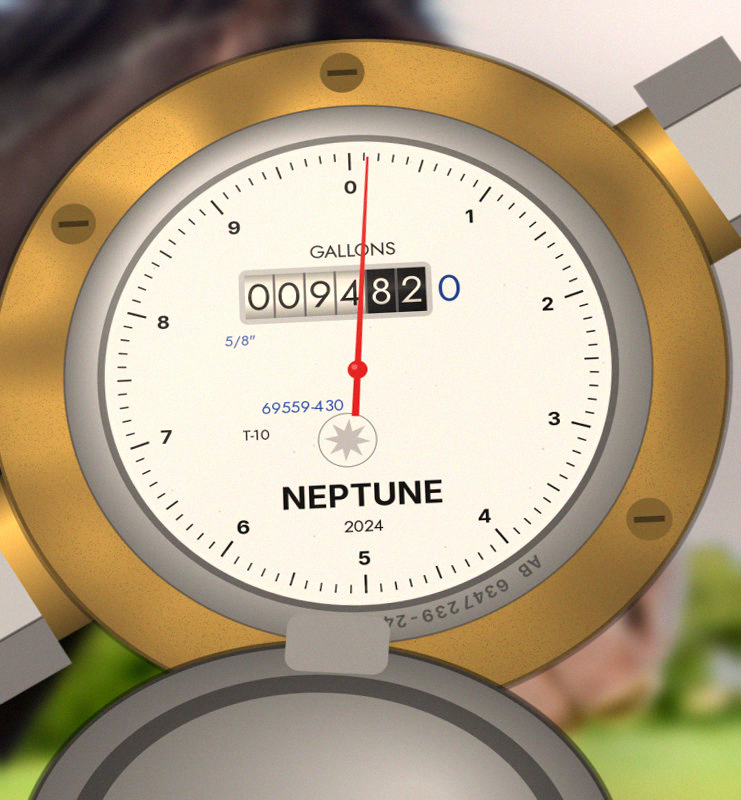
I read value=94820.1 unit=gal
